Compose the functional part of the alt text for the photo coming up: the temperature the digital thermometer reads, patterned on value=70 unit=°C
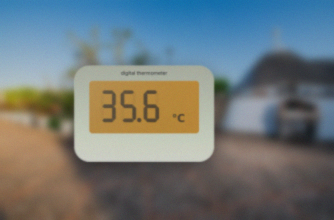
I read value=35.6 unit=°C
